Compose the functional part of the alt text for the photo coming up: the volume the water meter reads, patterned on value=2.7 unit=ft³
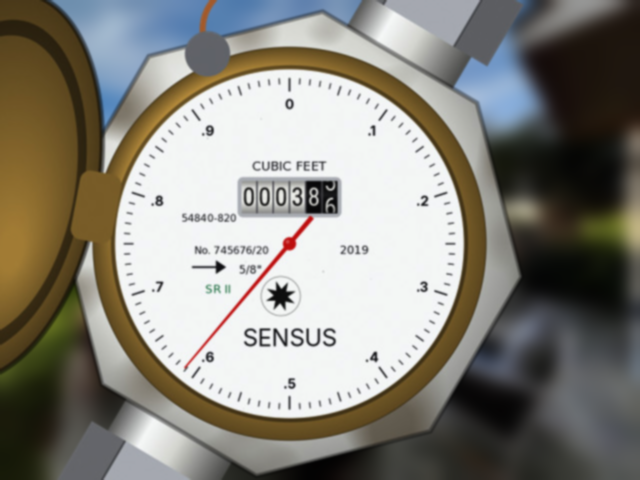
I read value=385.61 unit=ft³
